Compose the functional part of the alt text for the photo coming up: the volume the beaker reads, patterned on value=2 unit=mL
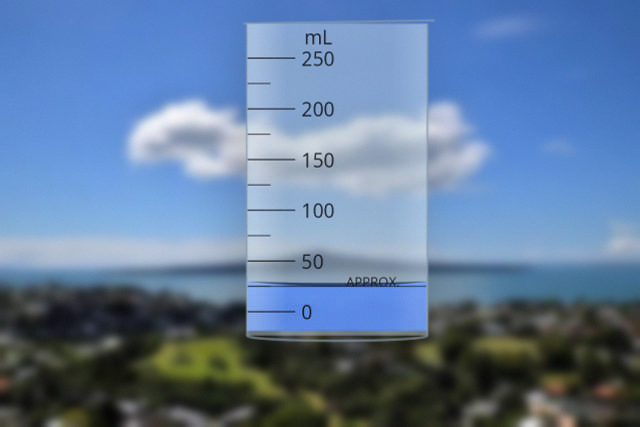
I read value=25 unit=mL
